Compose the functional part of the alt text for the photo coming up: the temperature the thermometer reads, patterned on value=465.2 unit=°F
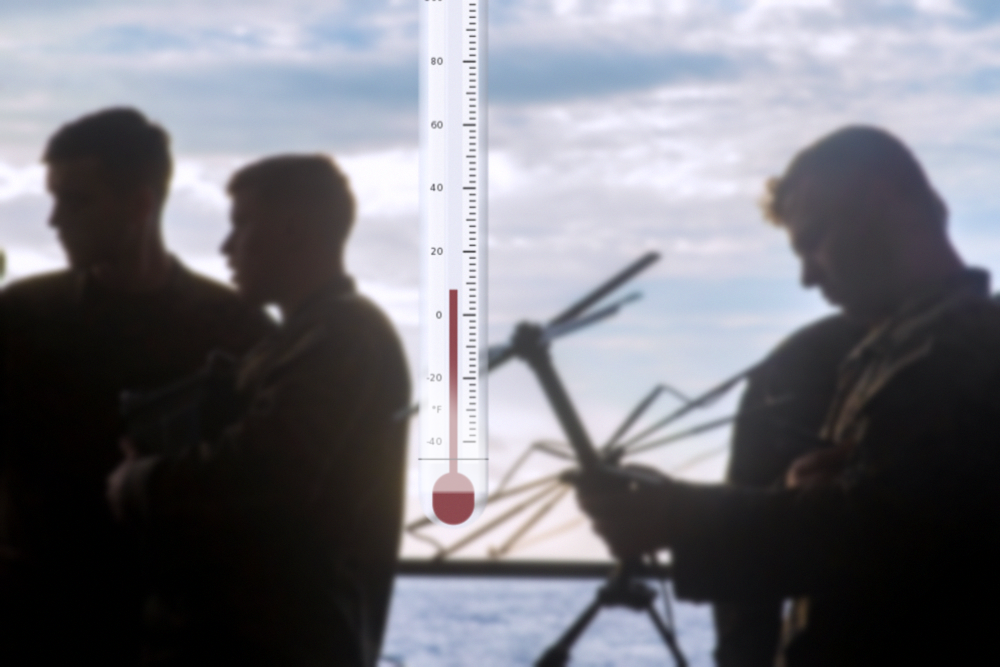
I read value=8 unit=°F
